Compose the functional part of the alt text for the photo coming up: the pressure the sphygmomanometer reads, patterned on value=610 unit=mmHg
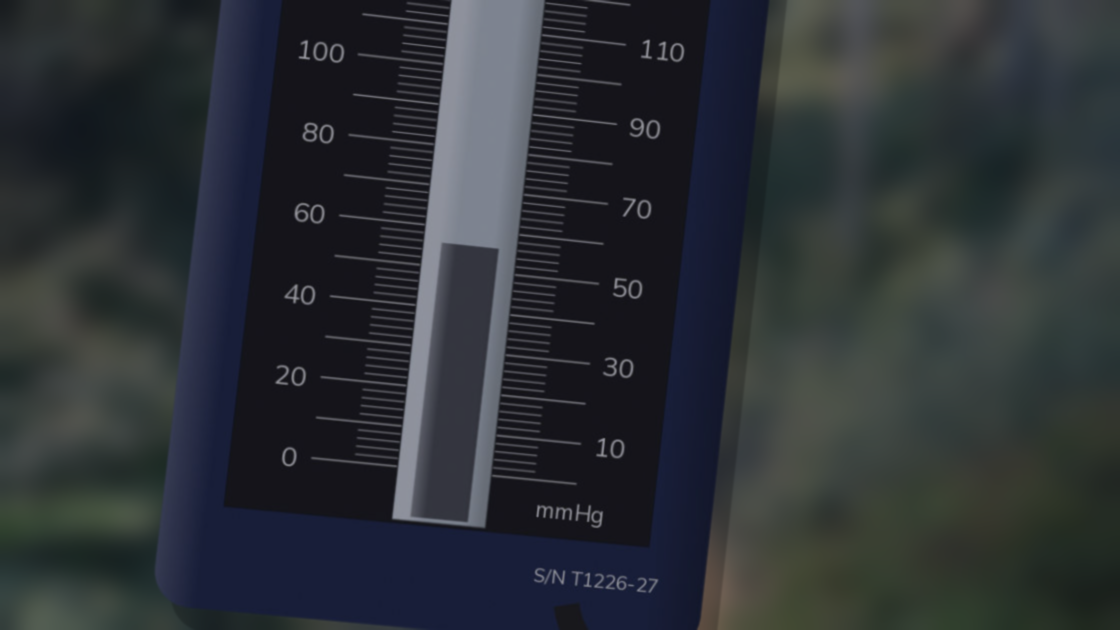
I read value=56 unit=mmHg
